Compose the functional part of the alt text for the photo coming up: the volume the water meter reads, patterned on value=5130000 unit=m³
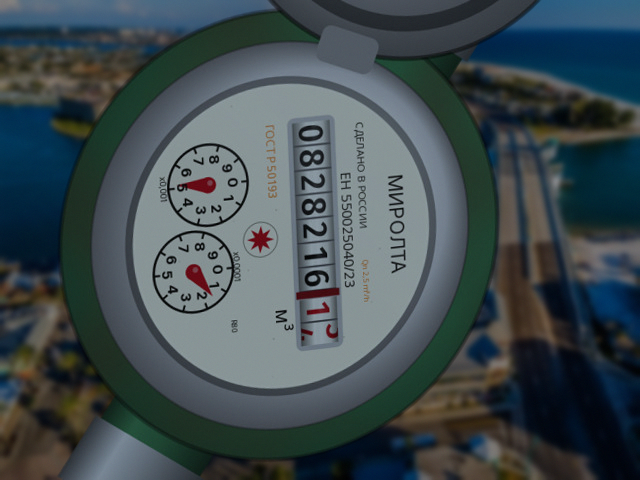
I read value=828216.1351 unit=m³
